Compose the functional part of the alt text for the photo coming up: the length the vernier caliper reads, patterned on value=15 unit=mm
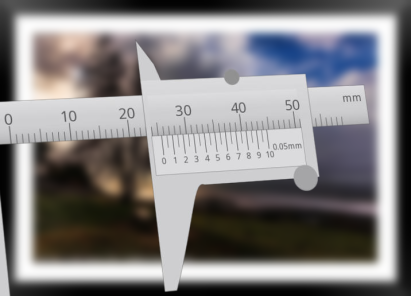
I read value=25.6 unit=mm
